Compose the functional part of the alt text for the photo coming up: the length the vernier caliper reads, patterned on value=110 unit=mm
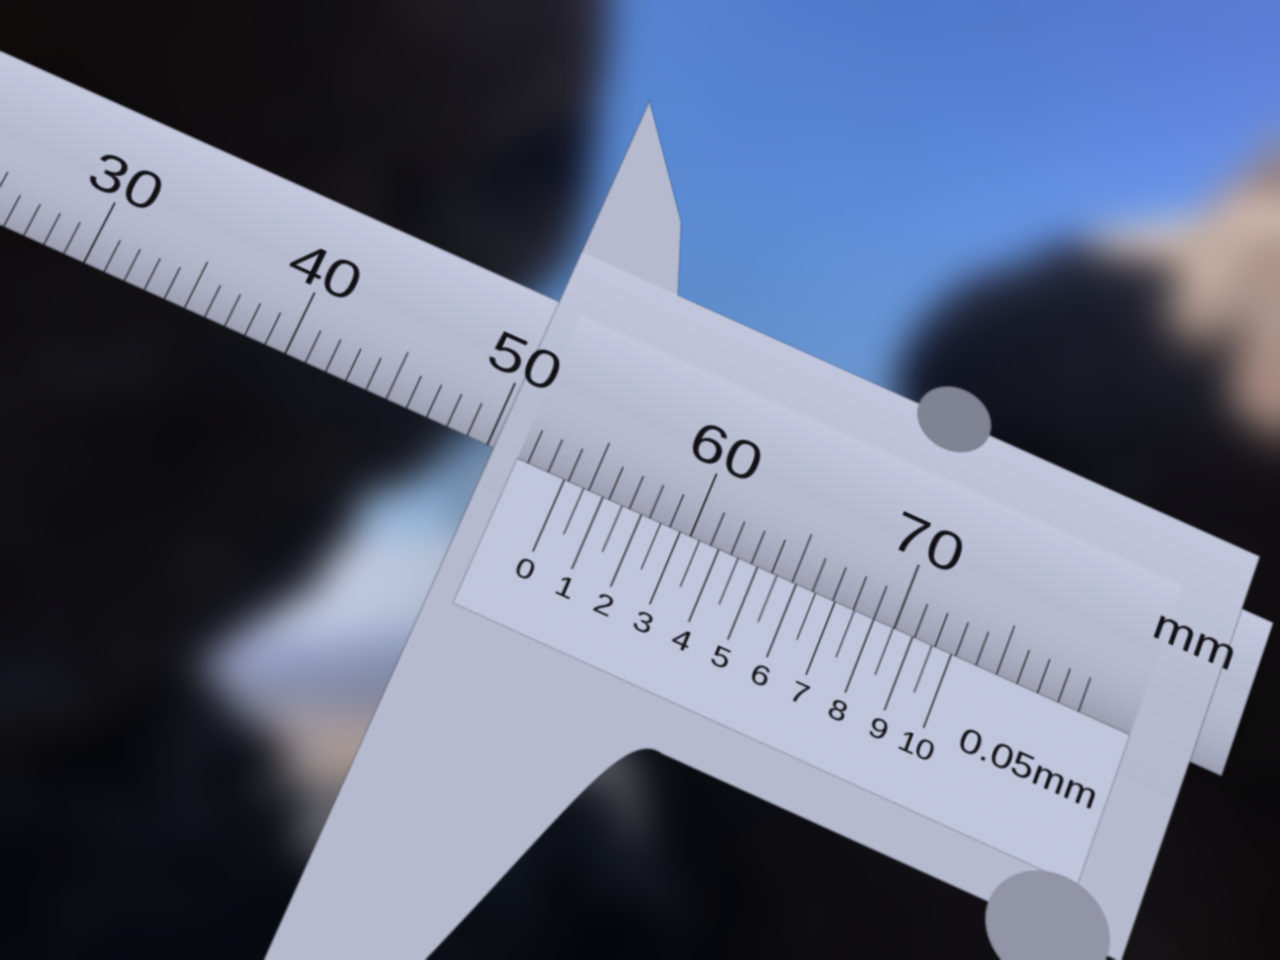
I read value=53.8 unit=mm
